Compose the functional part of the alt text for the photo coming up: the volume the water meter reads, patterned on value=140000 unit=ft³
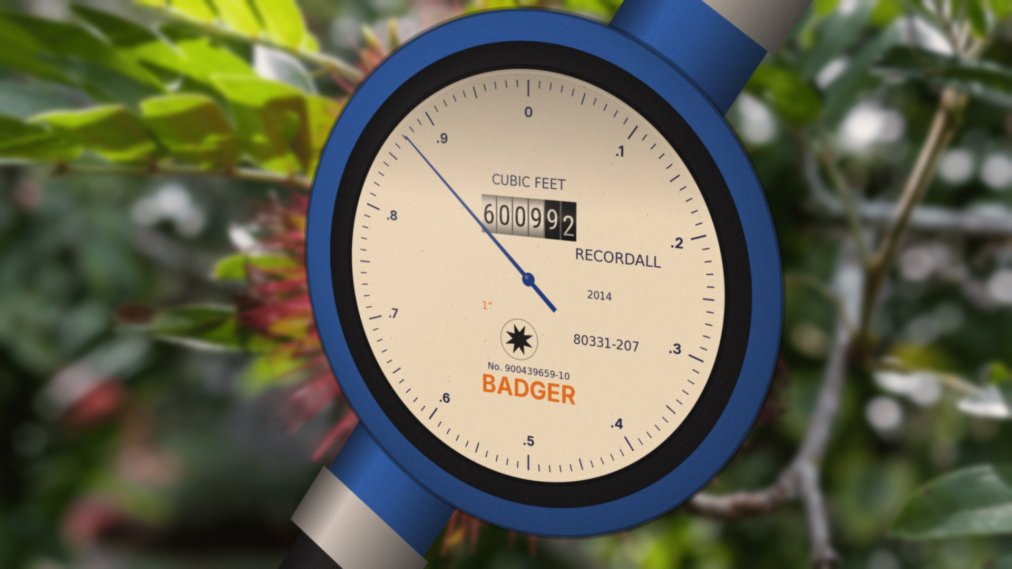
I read value=600991.87 unit=ft³
